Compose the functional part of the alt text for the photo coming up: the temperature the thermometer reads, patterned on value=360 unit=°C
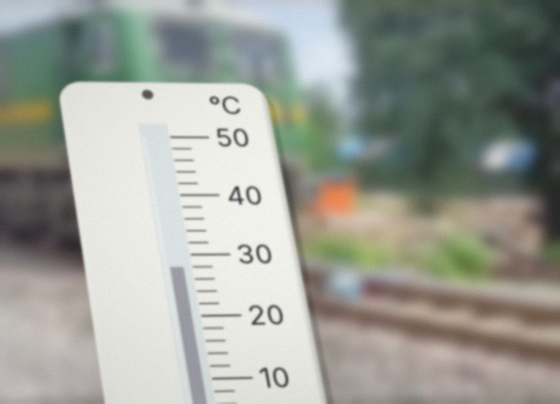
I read value=28 unit=°C
